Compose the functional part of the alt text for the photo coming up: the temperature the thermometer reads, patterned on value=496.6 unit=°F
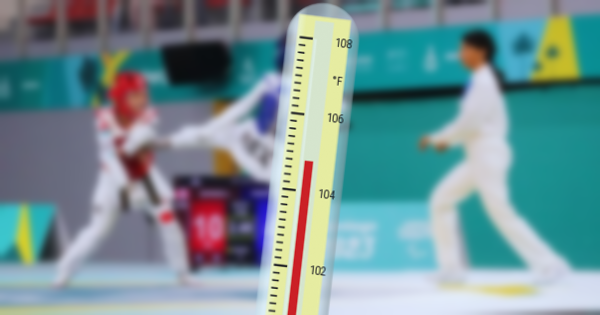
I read value=104.8 unit=°F
